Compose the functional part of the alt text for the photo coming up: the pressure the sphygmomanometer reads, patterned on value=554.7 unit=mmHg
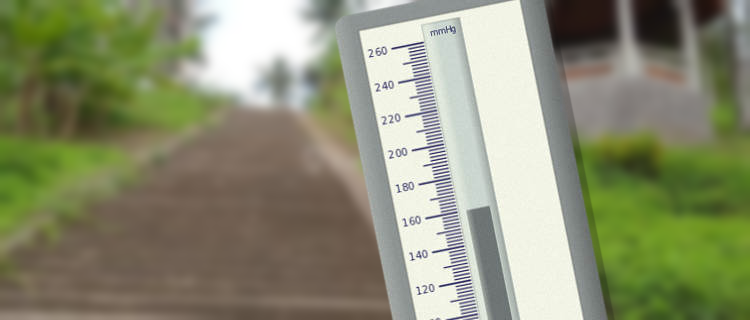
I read value=160 unit=mmHg
